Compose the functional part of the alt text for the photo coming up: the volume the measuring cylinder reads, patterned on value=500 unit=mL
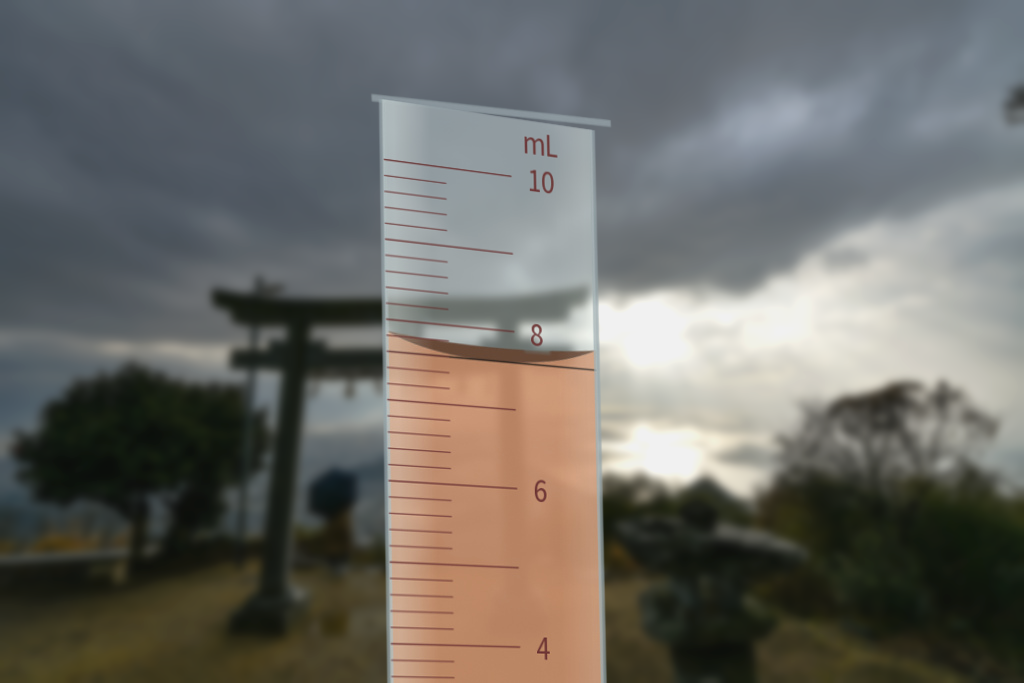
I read value=7.6 unit=mL
